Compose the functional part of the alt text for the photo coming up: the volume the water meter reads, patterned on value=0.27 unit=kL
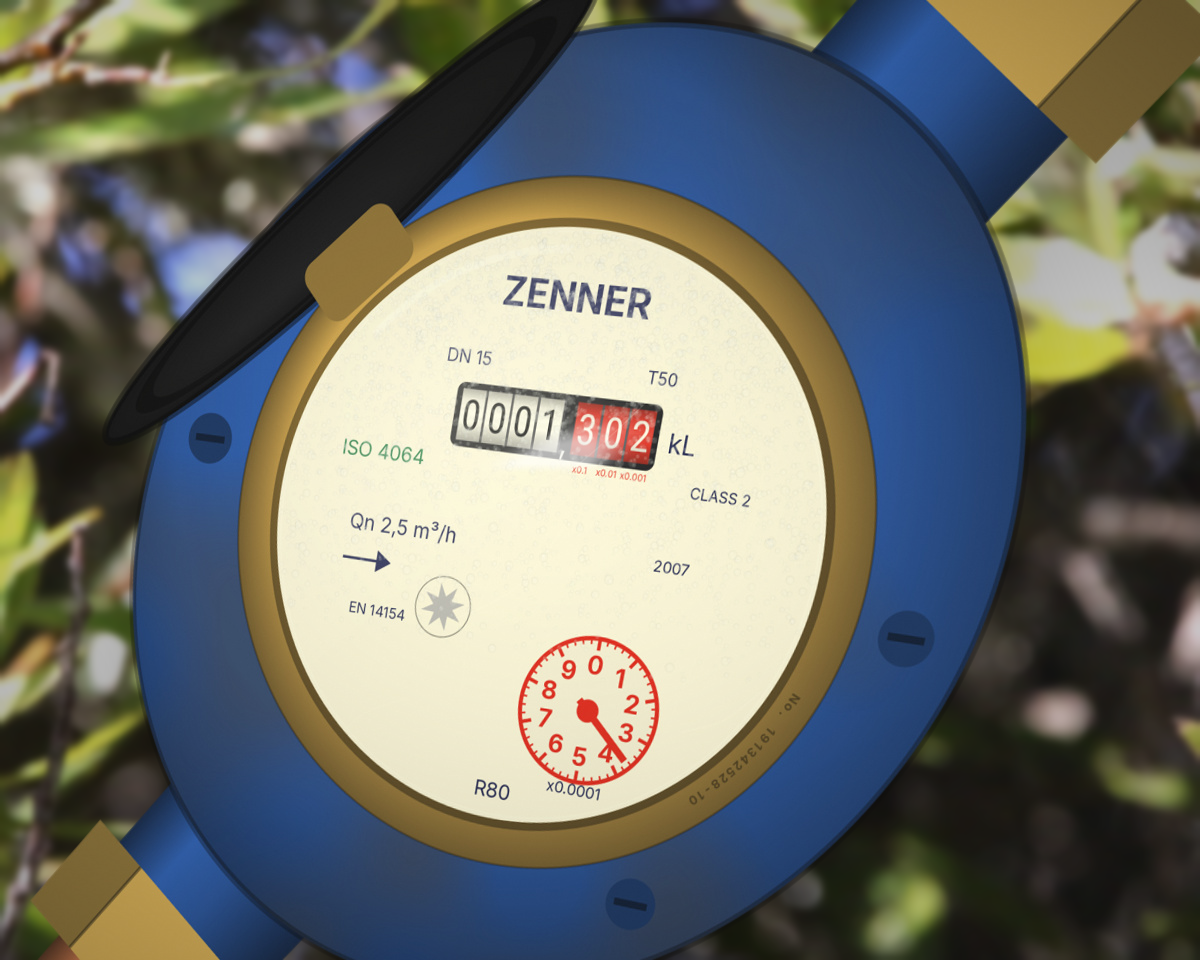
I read value=1.3023 unit=kL
